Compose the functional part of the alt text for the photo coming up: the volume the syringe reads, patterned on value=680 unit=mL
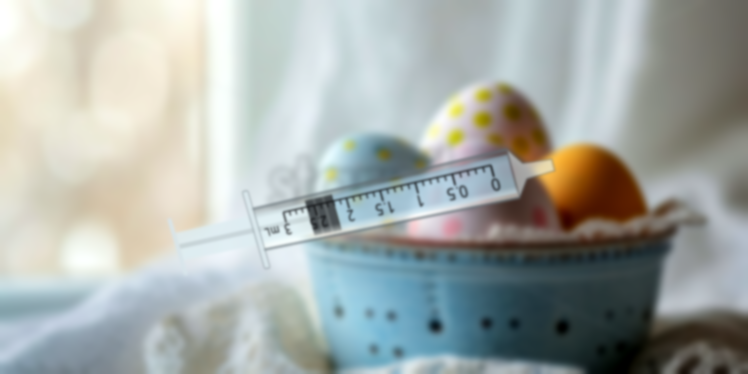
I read value=2.2 unit=mL
